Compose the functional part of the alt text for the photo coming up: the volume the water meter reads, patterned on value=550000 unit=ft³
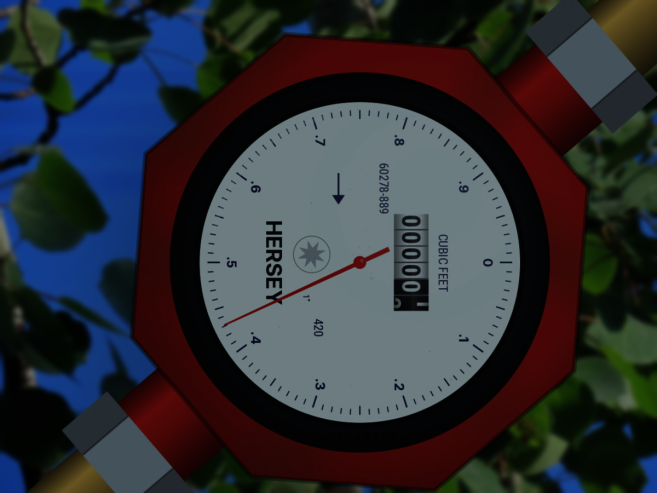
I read value=1.43 unit=ft³
